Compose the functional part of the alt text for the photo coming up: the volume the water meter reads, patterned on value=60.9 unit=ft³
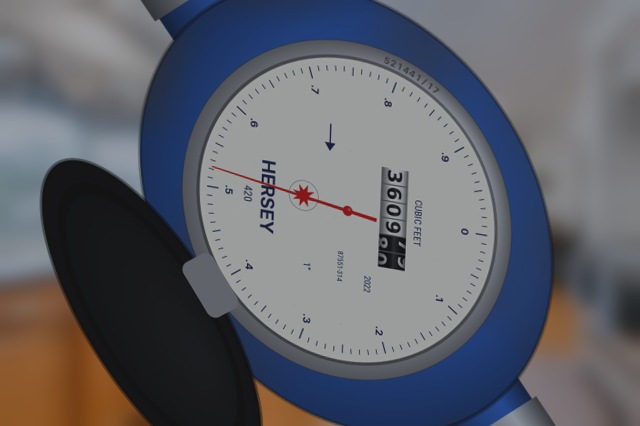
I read value=360979.52 unit=ft³
